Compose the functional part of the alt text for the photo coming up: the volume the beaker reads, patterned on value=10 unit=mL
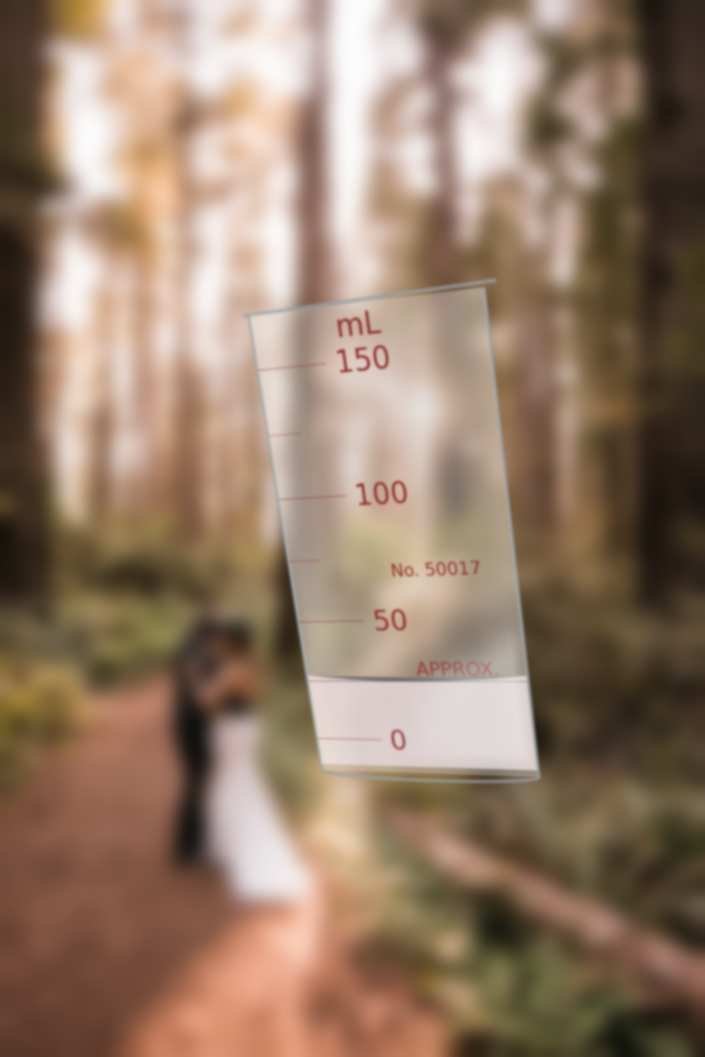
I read value=25 unit=mL
